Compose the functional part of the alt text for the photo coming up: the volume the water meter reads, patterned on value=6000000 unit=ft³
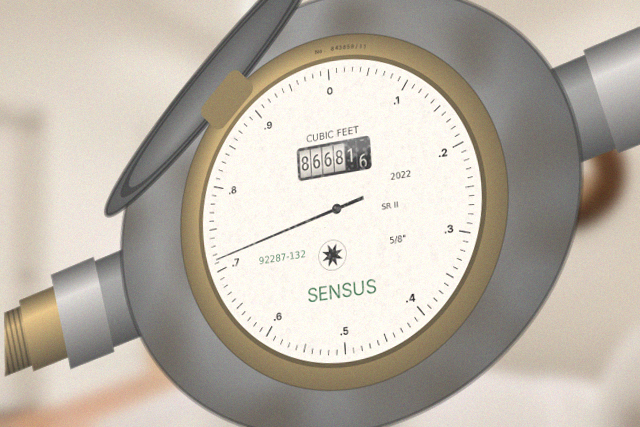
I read value=866815.71 unit=ft³
